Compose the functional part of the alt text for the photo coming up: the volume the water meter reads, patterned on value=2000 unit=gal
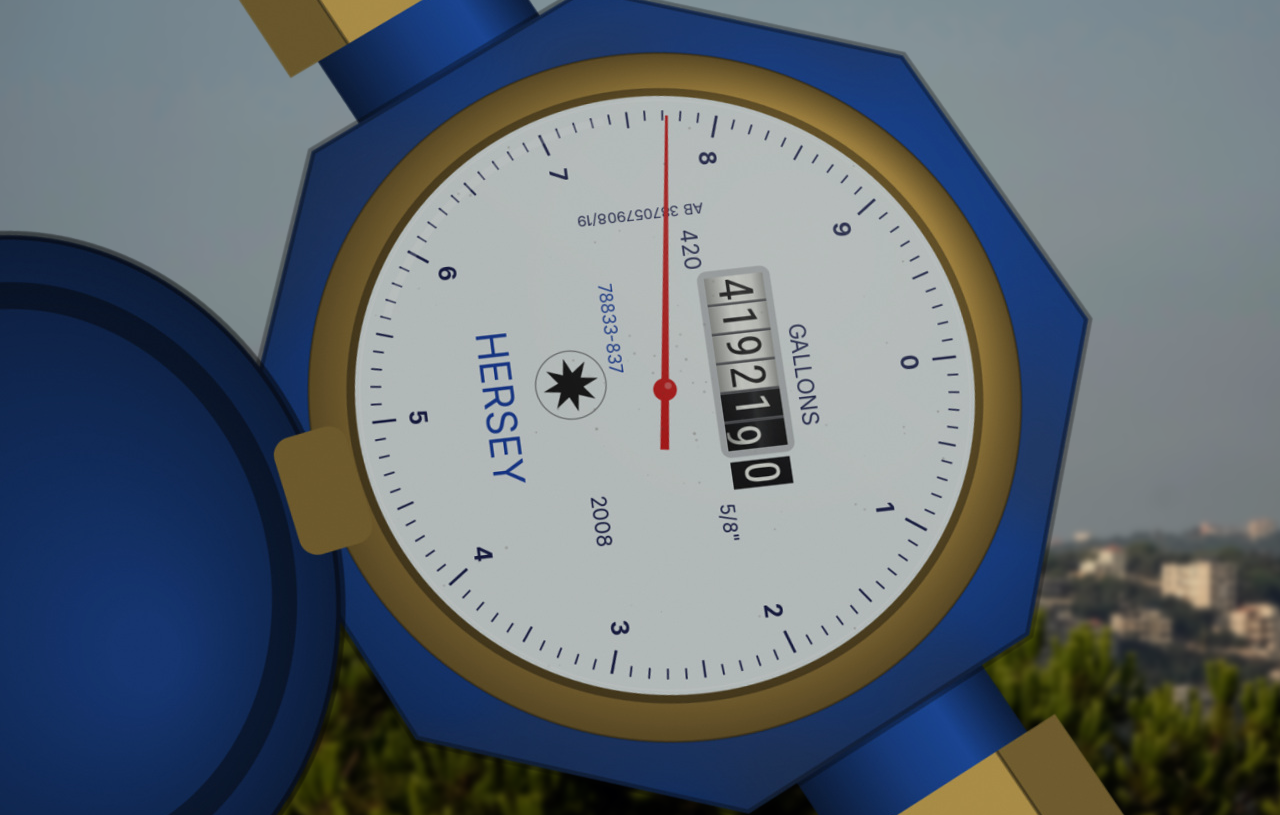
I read value=4192187.7 unit=gal
